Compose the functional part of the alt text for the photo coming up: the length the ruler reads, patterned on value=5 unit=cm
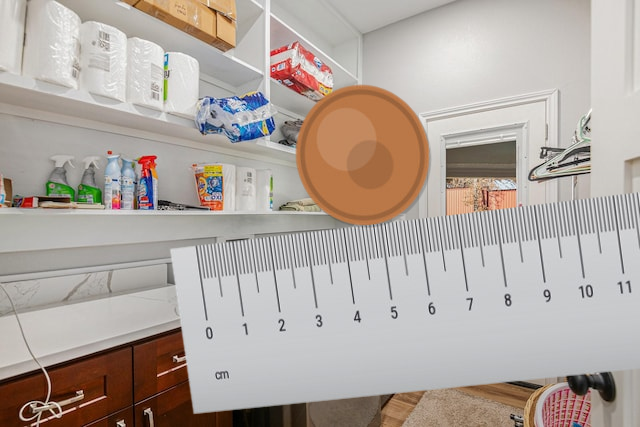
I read value=3.5 unit=cm
